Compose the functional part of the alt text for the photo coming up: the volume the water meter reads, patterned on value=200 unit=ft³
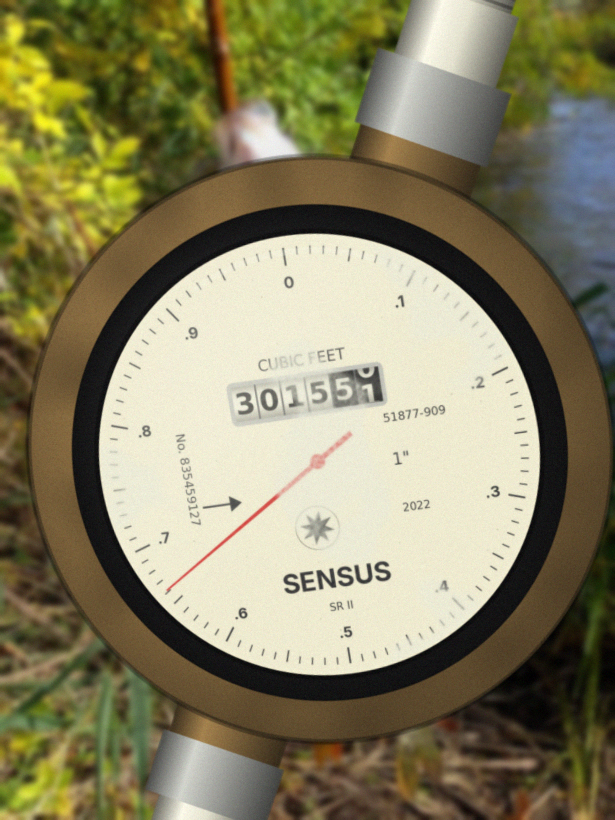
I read value=301550.66 unit=ft³
